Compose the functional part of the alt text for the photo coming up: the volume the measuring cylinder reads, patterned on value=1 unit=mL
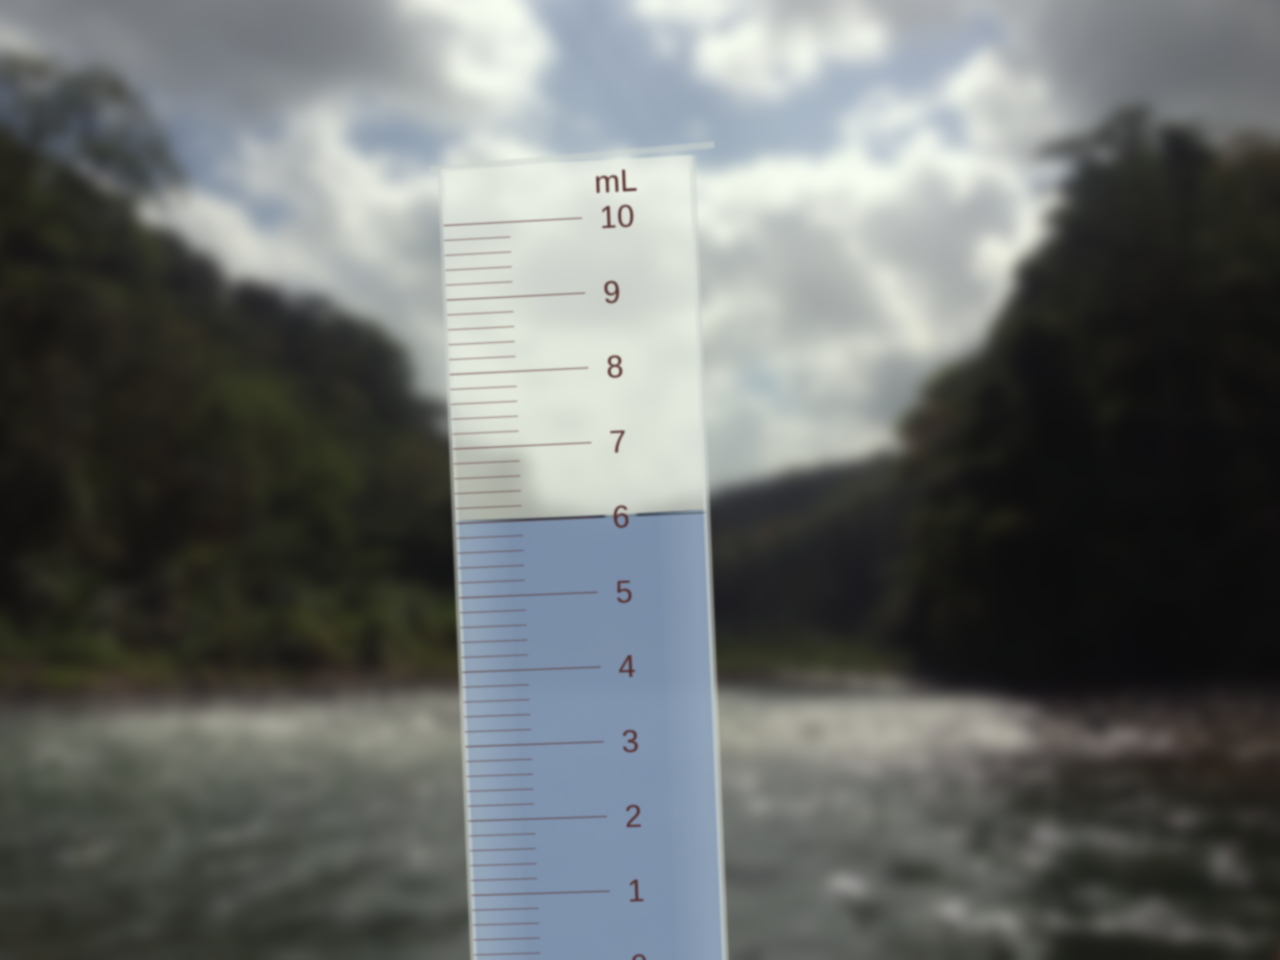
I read value=6 unit=mL
